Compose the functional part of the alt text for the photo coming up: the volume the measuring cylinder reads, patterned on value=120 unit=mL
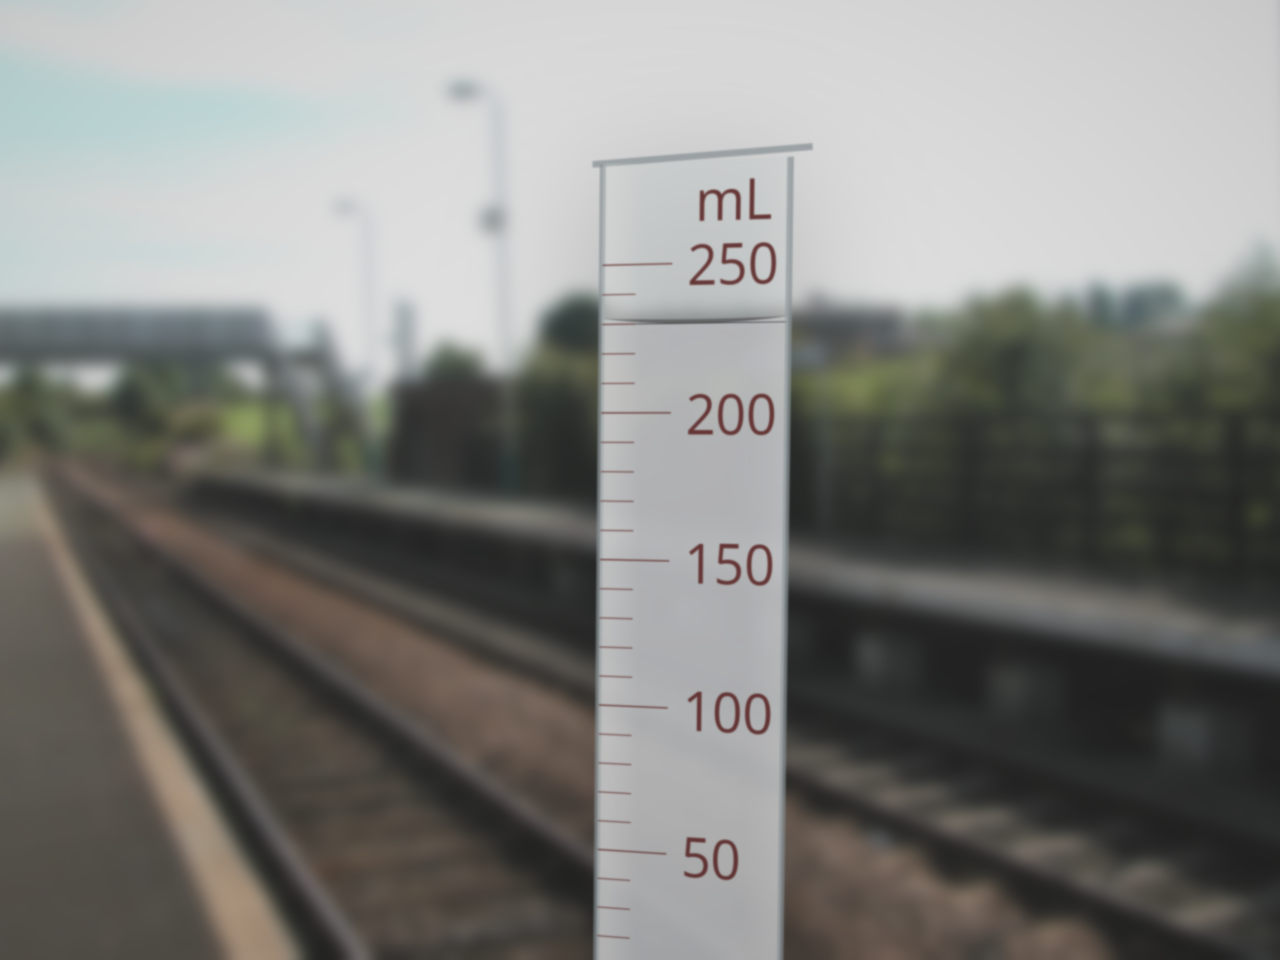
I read value=230 unit=mL
